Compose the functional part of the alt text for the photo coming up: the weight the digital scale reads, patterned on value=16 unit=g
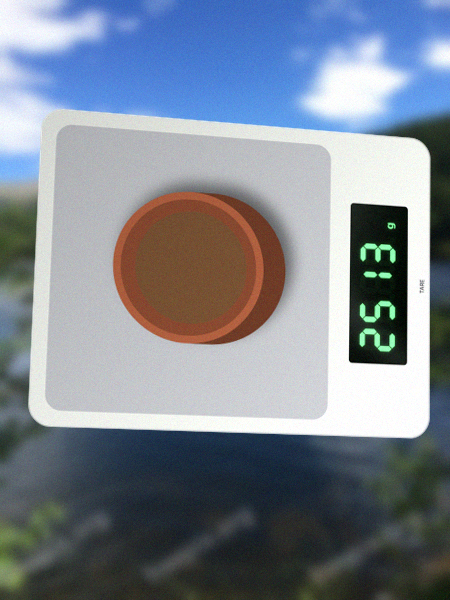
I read value=2513 unit=g
